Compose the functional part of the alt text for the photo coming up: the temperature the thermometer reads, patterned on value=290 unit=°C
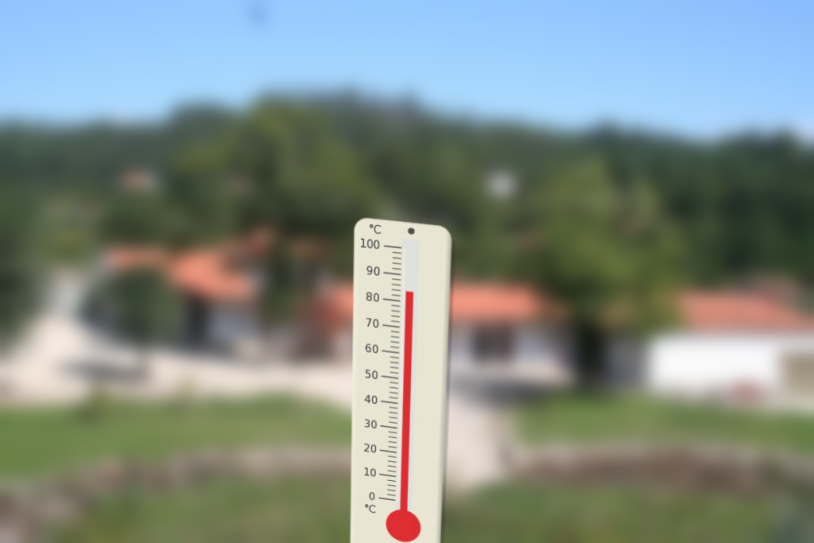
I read value=84 unit=°C
